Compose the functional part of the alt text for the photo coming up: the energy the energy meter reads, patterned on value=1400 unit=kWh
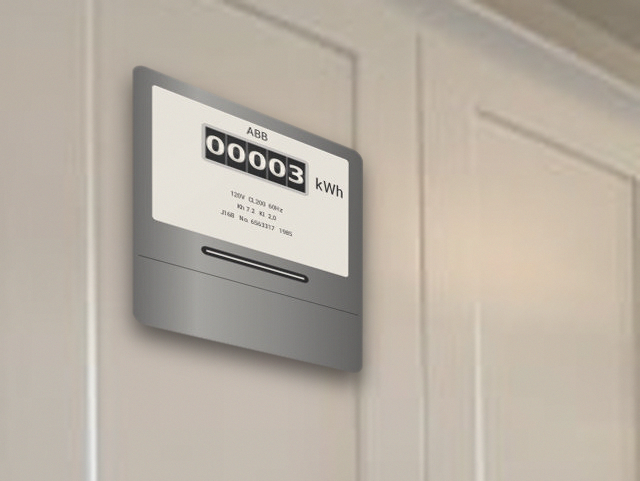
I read value=3 unit=kWh
